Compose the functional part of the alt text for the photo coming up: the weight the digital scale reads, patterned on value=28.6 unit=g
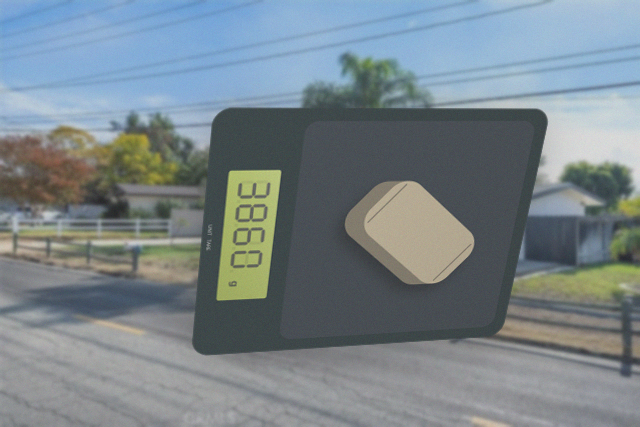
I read value=3860 unit=g
